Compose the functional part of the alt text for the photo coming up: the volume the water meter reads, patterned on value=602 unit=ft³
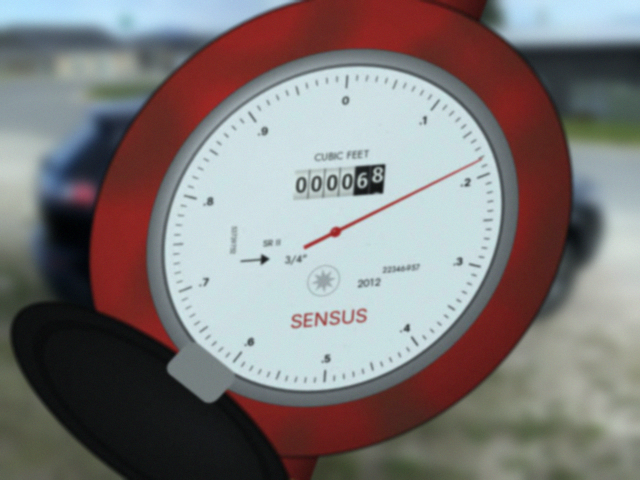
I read value=68.18 unit=ft³
